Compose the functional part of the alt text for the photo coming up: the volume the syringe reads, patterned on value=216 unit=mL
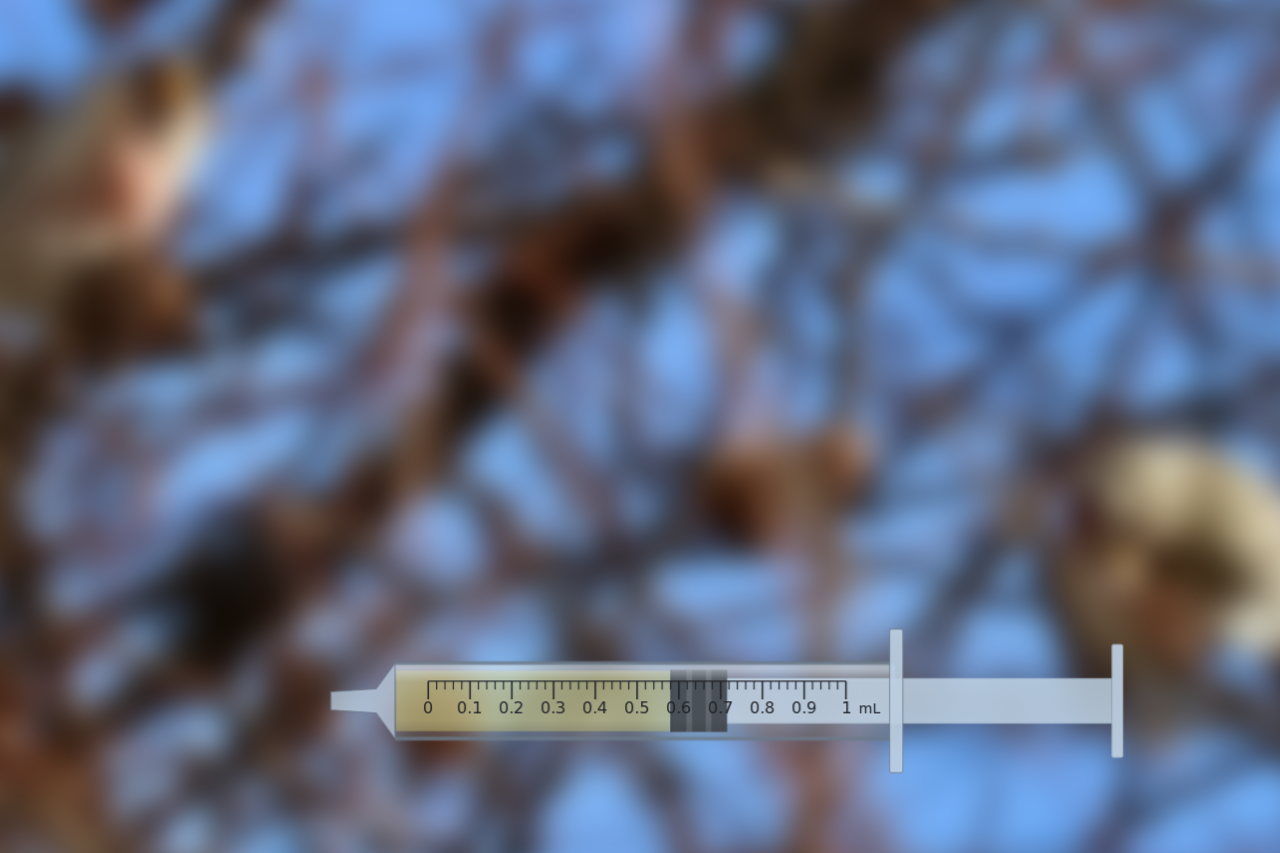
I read value=0.58 unit=mL
